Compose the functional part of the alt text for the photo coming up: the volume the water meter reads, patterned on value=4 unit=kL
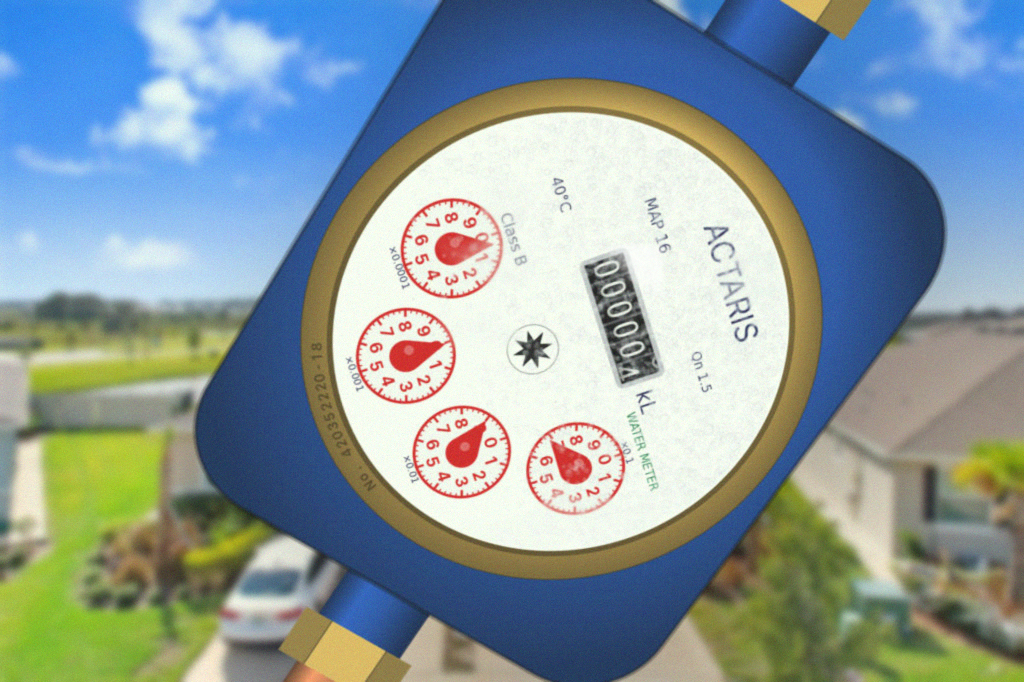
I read value=3.6900 unit=kL
